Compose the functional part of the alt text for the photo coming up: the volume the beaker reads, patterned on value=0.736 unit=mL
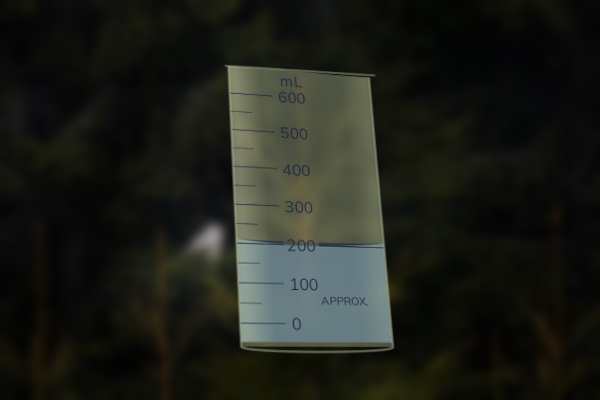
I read value=200 unit=mL
